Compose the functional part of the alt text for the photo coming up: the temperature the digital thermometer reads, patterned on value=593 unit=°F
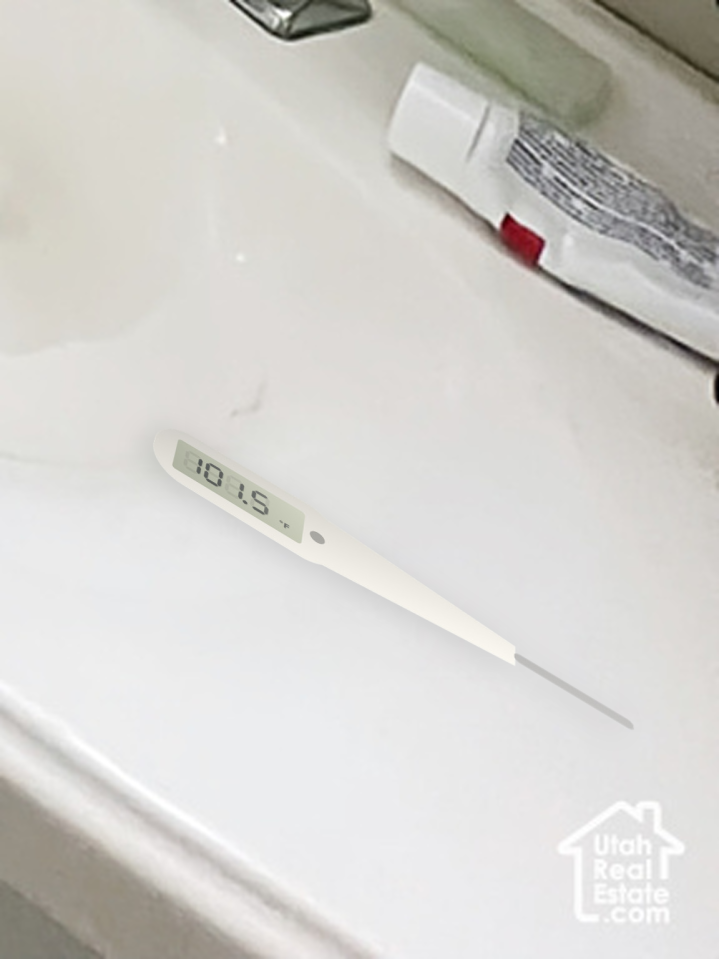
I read value=101.5 unit=°F
